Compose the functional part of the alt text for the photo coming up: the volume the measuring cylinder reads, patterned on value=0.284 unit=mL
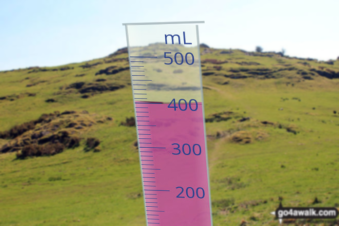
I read value=400 unit=mL
